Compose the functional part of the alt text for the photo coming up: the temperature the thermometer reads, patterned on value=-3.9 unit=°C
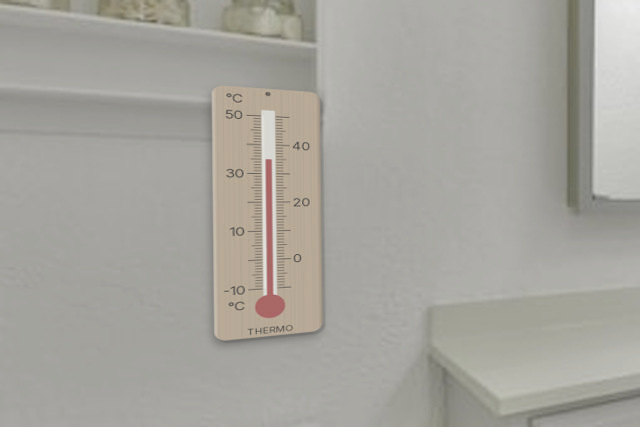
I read value=35 unit=°C
